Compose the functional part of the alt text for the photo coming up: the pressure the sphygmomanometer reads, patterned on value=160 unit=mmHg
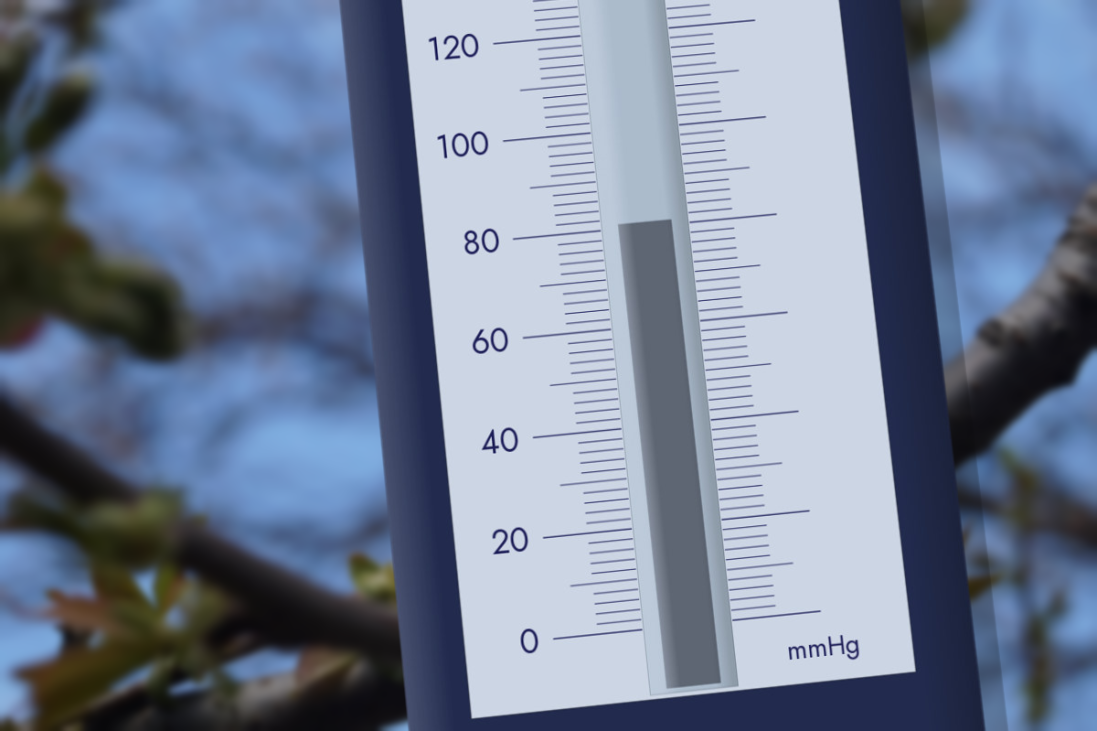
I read value=81 unit=mmHg
